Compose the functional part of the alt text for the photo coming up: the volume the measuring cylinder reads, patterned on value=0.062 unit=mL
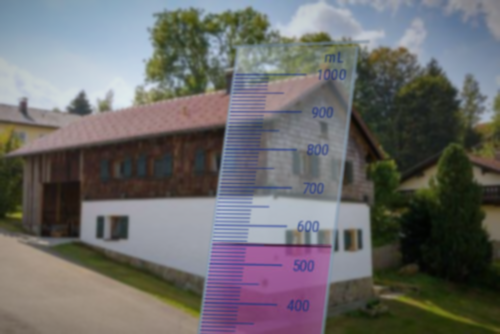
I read value=550 unit=mL
